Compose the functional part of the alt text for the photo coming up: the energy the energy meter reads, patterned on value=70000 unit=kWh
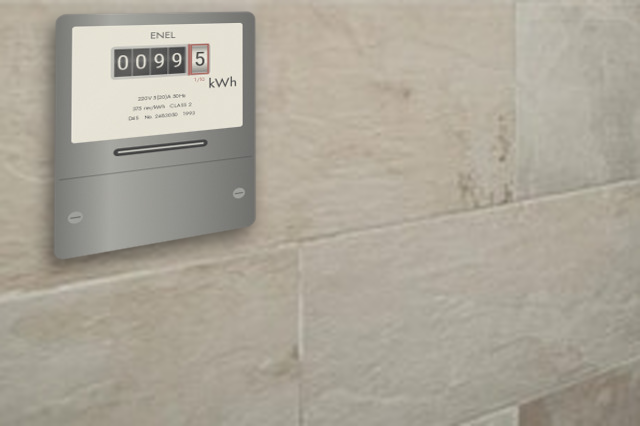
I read value=99.5 unit=kWh
